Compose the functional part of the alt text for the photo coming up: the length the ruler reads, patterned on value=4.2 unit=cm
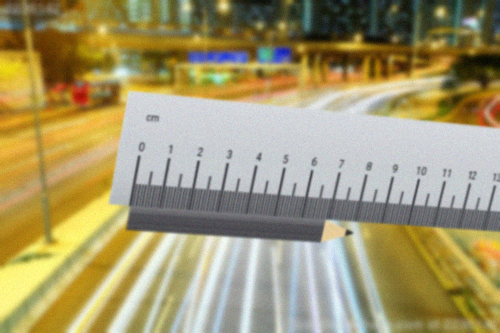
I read value=8 unit=cm
